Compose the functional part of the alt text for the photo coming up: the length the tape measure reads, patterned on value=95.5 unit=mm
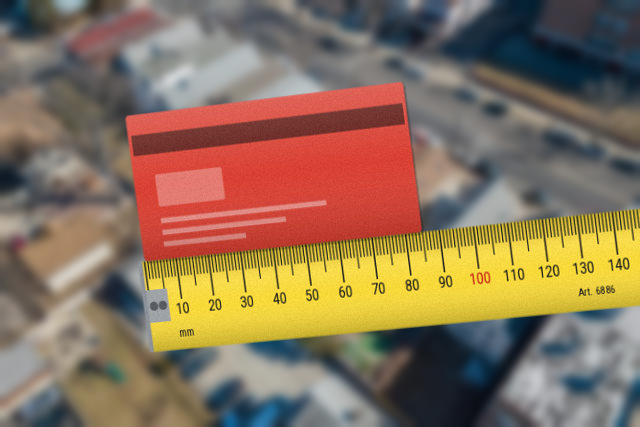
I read value=85 unit=mm
